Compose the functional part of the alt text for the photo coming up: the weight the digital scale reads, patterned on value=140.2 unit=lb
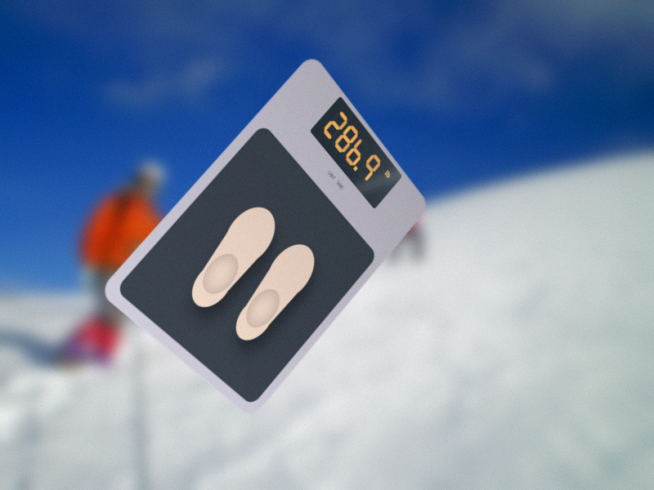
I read value=286.9 unit=lb
